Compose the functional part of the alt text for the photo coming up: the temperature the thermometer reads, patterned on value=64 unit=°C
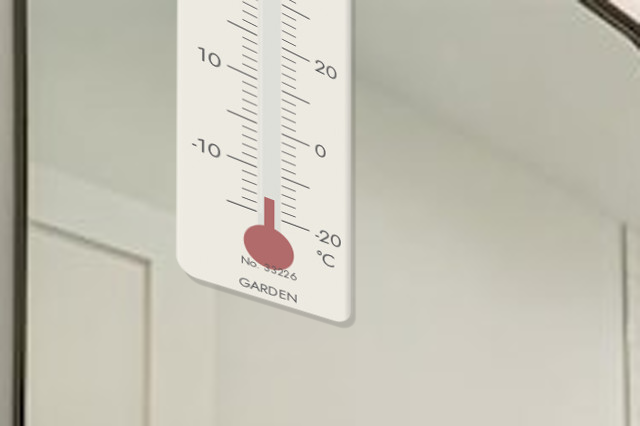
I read value=-16 unit=°C
